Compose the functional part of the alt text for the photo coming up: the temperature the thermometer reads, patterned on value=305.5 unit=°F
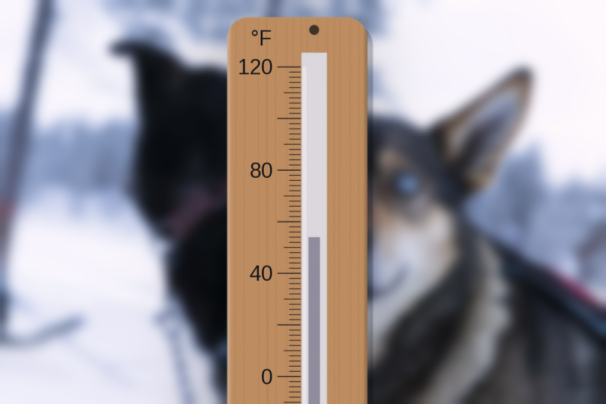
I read value=54 unit=°F
